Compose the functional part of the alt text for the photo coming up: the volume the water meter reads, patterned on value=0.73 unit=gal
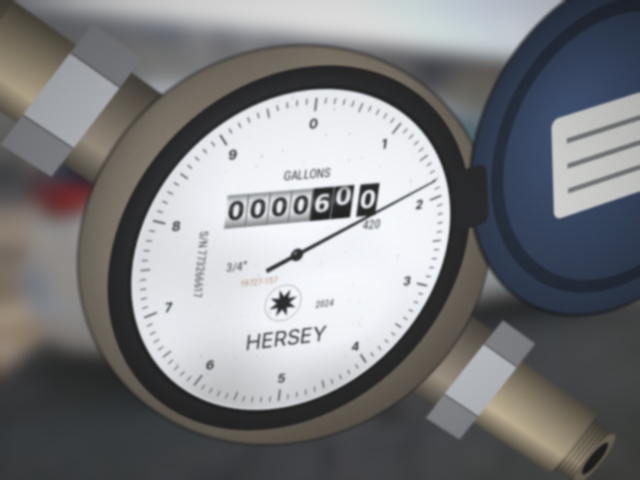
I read value=601.8 unit=gal
